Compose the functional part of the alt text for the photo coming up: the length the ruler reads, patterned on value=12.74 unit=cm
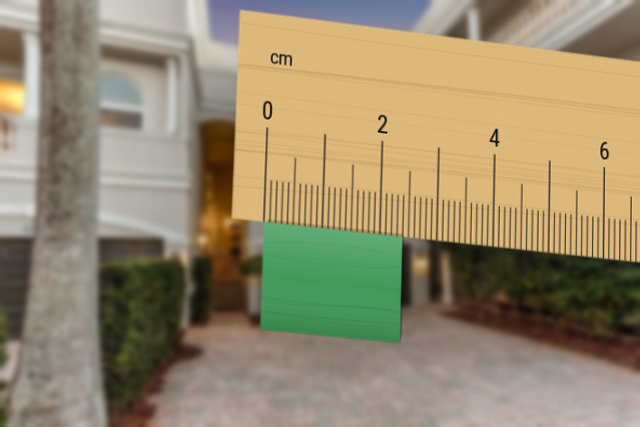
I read value=2.4 unit=cm
